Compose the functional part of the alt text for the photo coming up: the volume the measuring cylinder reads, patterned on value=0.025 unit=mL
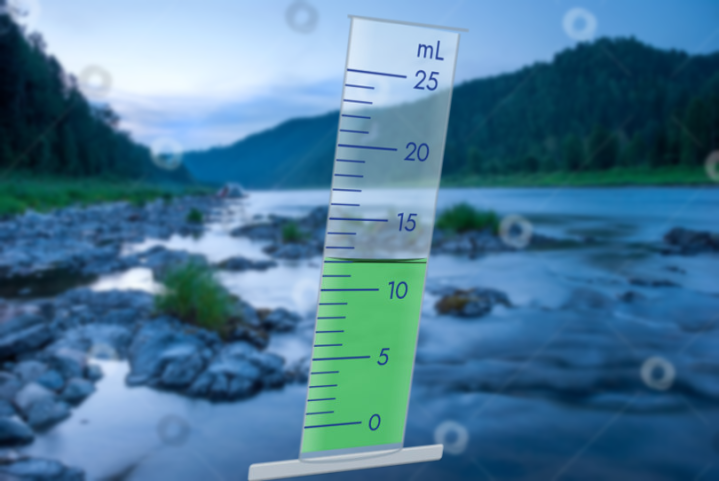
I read value=12 unit=mL
